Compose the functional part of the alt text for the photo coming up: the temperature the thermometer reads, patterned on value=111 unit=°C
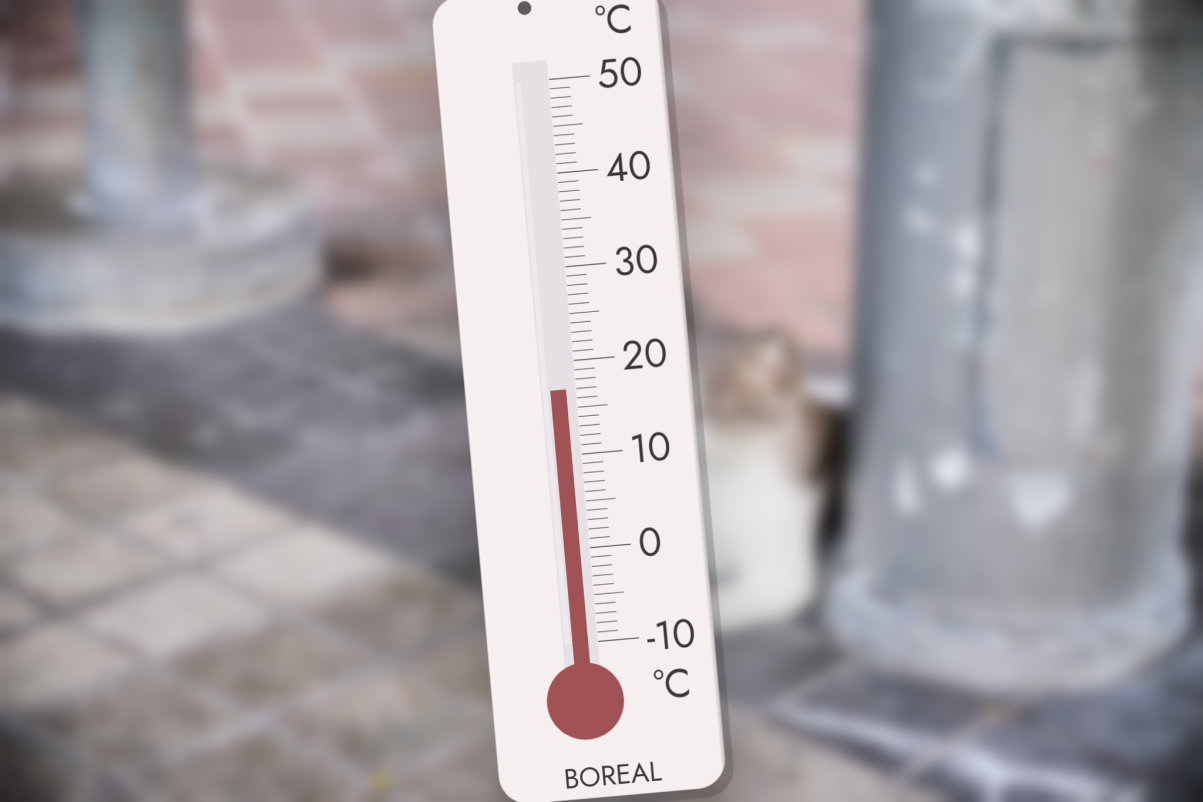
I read value=17 unit=°C
